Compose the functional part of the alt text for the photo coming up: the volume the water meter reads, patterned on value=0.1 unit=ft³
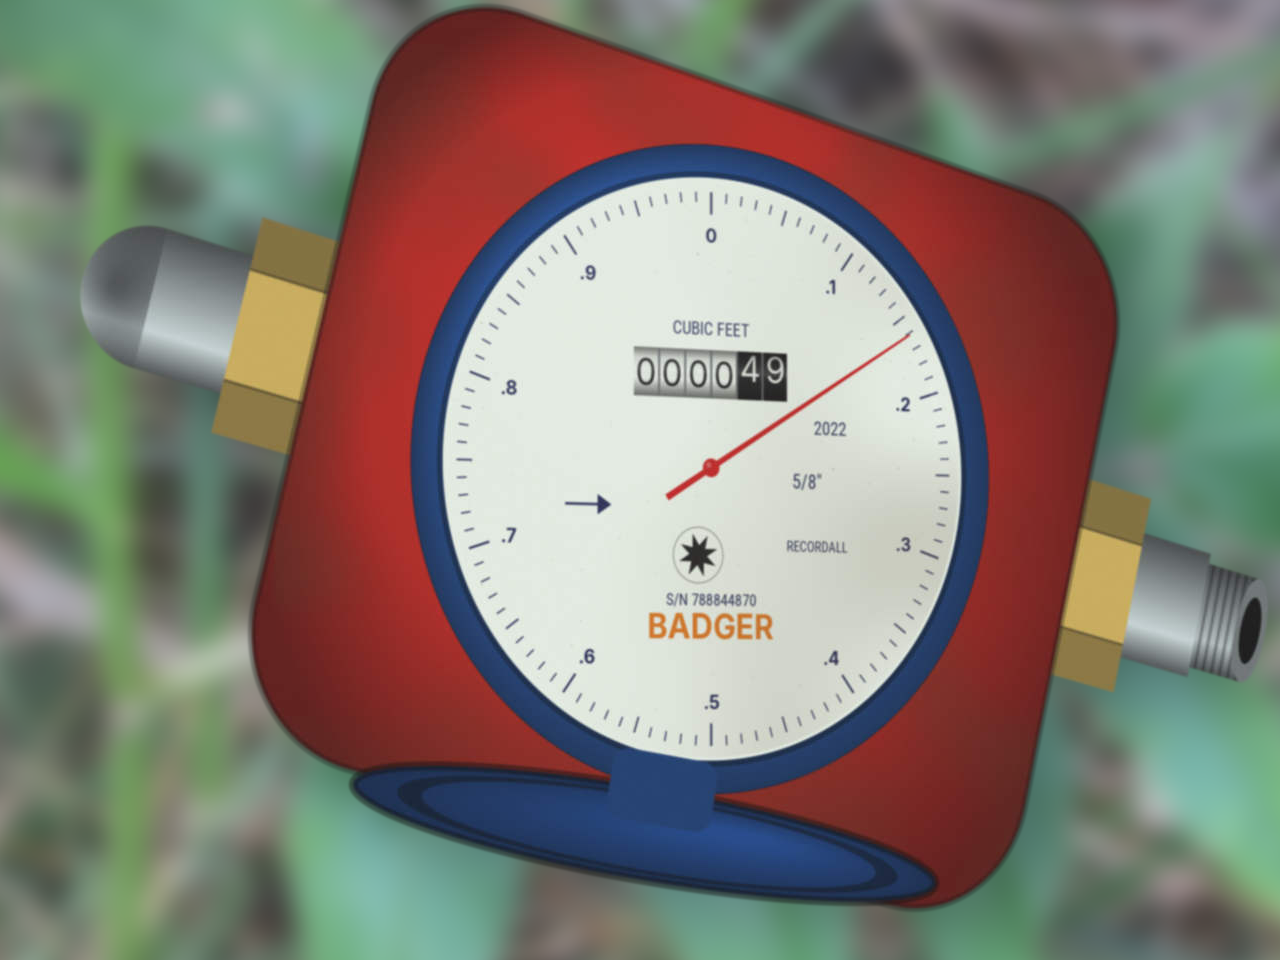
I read value=49.16 unit=ft³
